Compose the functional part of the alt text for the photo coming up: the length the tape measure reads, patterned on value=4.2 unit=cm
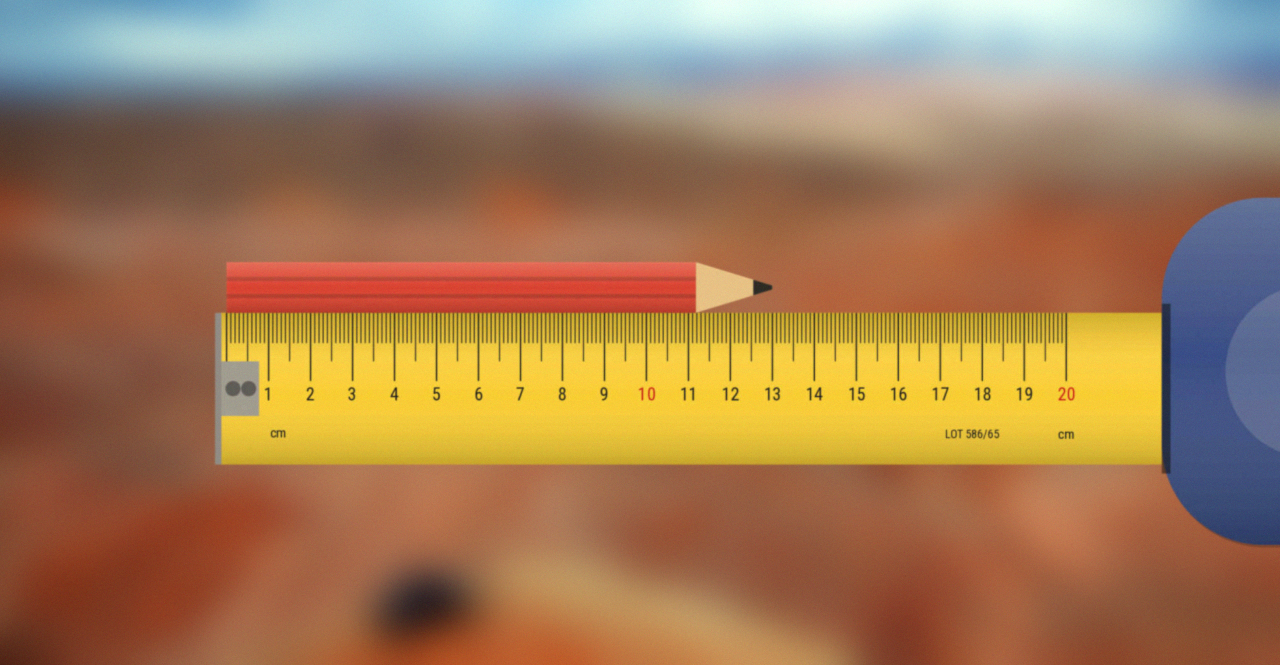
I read value=13 unit=cm
